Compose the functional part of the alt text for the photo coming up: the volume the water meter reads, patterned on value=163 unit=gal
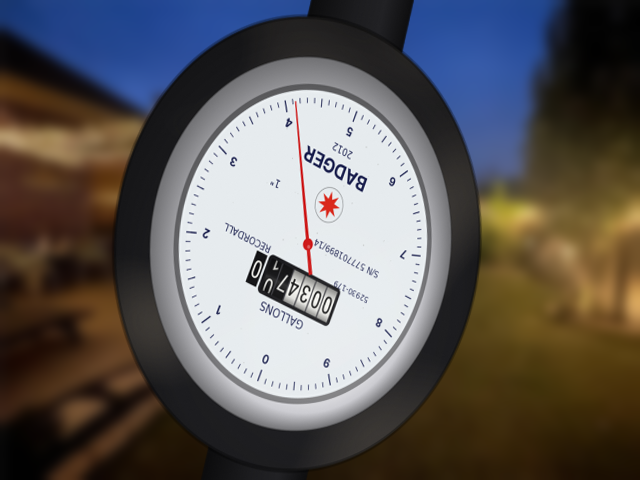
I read value=34704.1 unit=gal
